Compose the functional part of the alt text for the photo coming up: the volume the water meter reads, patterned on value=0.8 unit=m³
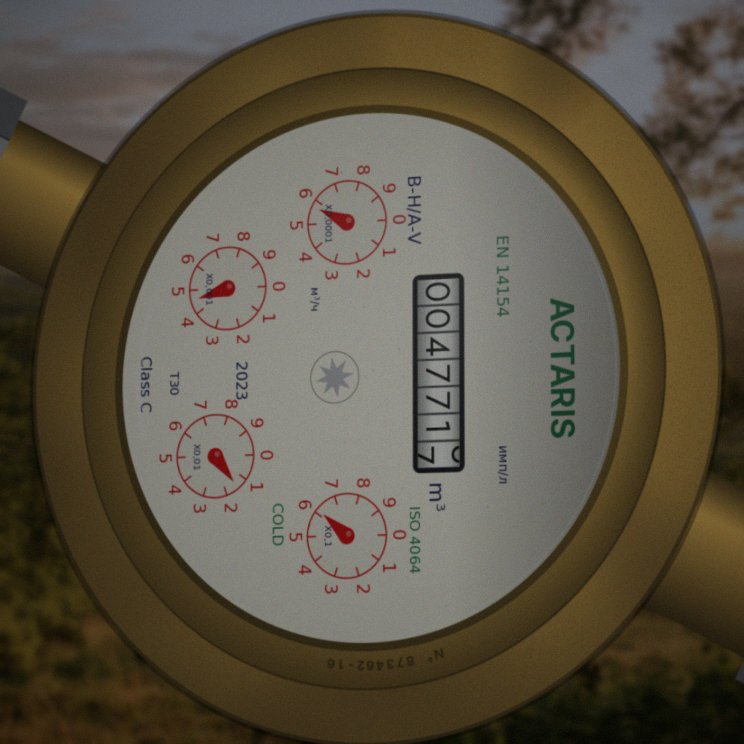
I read value=47716.6145 unit=m³
